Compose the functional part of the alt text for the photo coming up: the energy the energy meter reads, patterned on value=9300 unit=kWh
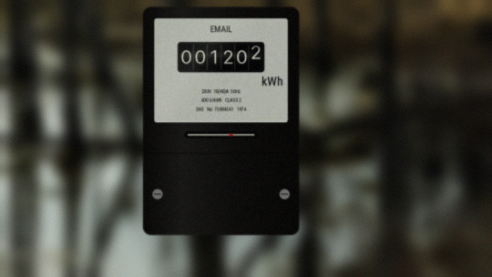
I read value=1202 unit=kWh
